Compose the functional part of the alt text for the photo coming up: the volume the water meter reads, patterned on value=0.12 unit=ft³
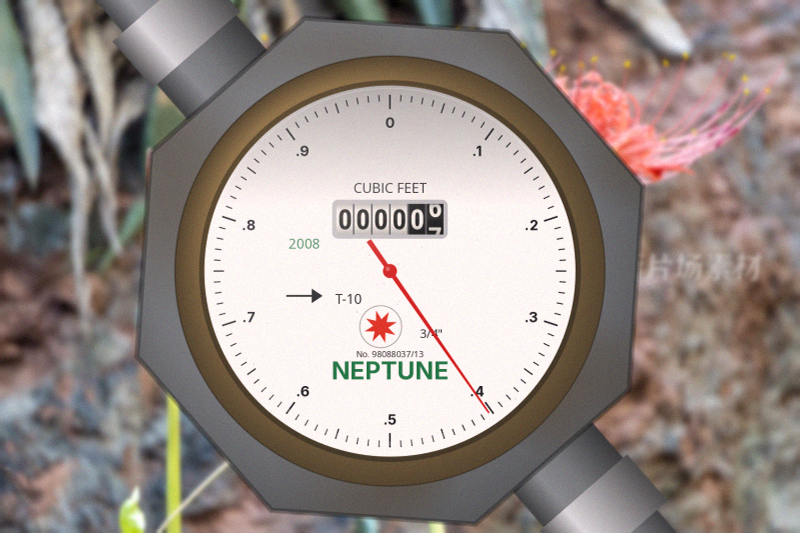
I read value=6.40 unit=ft³
